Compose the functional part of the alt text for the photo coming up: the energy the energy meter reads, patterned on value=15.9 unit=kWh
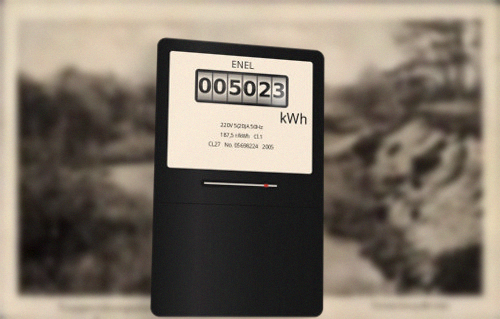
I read value=5023 unit=kWh
